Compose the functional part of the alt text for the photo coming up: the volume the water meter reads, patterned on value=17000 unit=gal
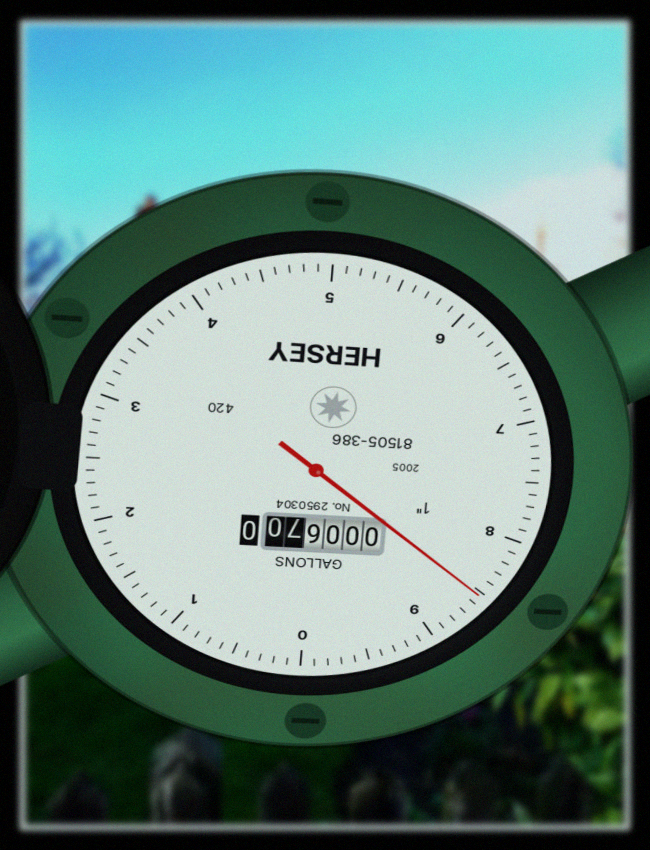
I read value=6698.5 unit=gal
